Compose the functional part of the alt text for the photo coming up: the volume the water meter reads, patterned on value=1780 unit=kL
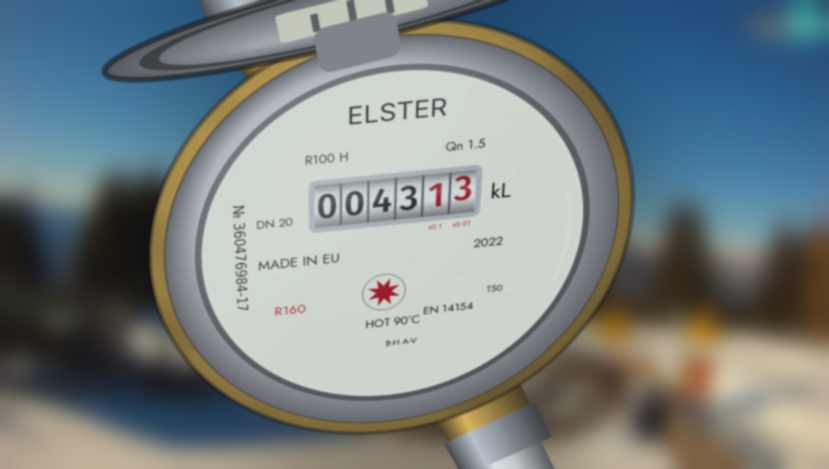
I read value=43.13 unit=kL
